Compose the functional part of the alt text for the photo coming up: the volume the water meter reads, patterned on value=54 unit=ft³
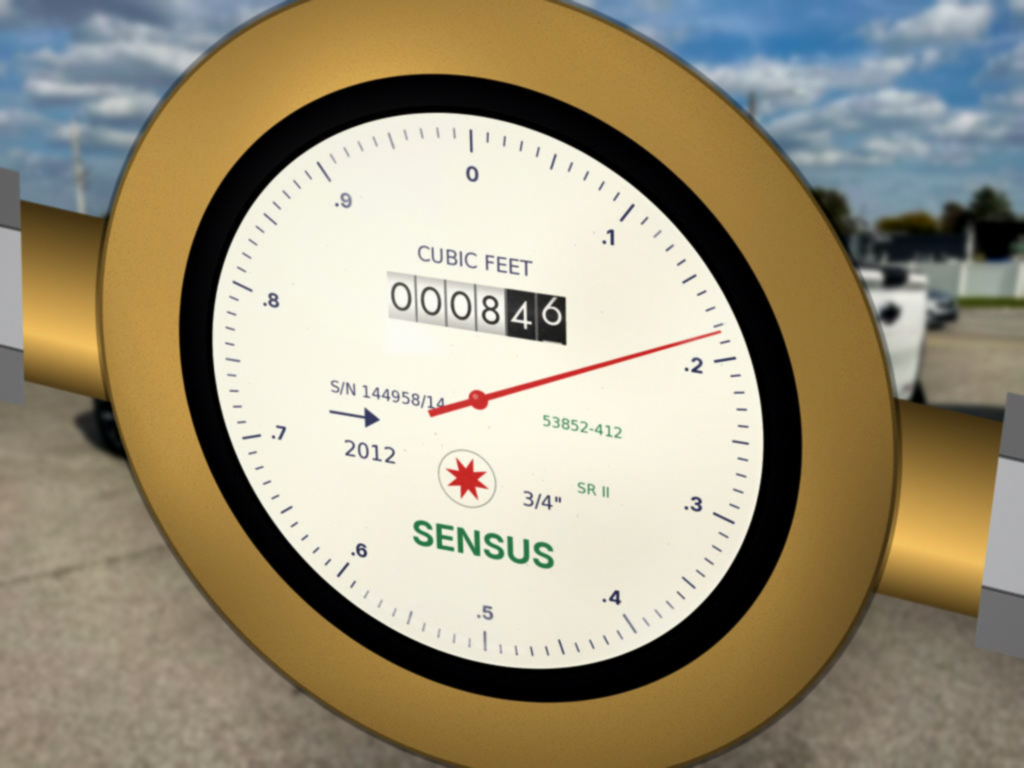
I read value=846.18 unit=ft³
